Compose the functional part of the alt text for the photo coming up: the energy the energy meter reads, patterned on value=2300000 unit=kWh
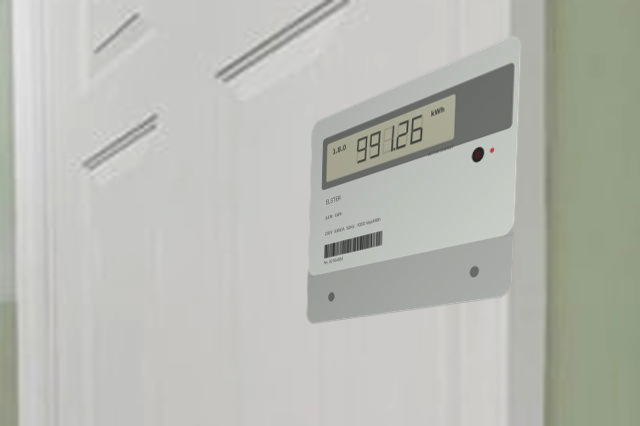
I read value=991.26 unit=kWh
